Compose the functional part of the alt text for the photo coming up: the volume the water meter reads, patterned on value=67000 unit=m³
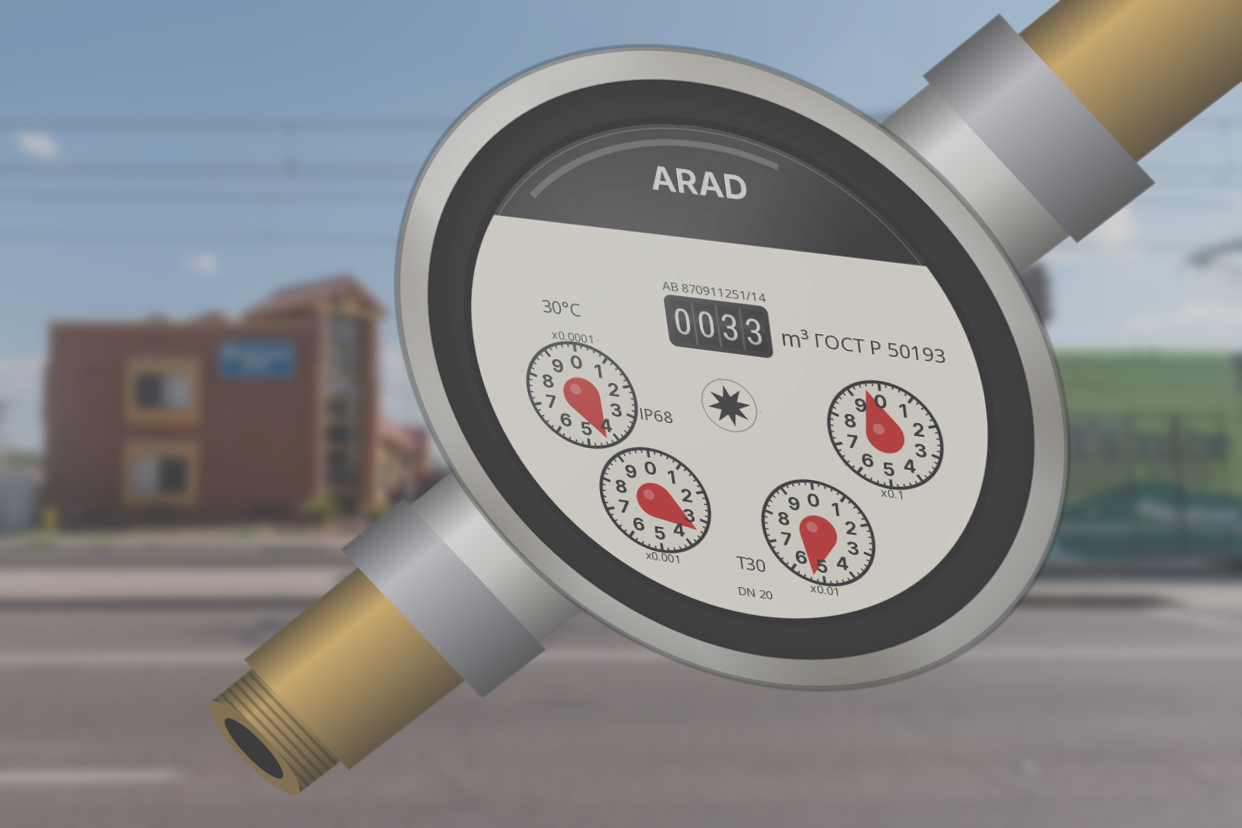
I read value=32.9534 unit=m³
